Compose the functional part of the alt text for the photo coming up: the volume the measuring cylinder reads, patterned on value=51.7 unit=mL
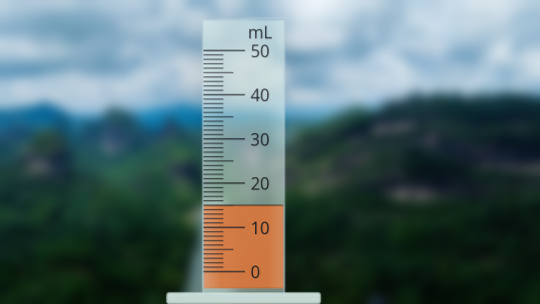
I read value=15 unit=mL
